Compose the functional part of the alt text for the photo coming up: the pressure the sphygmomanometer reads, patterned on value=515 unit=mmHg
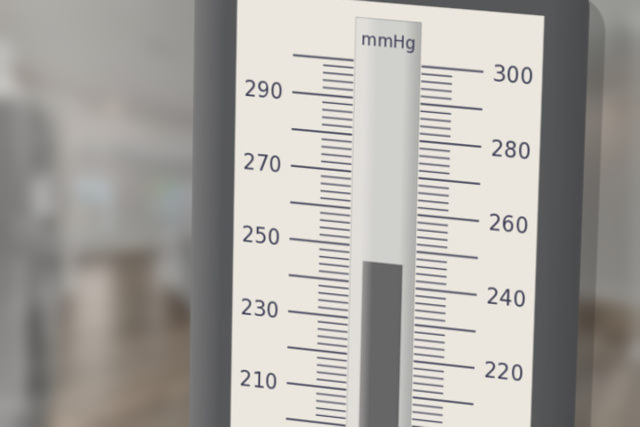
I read value=246 unit=mmHg
